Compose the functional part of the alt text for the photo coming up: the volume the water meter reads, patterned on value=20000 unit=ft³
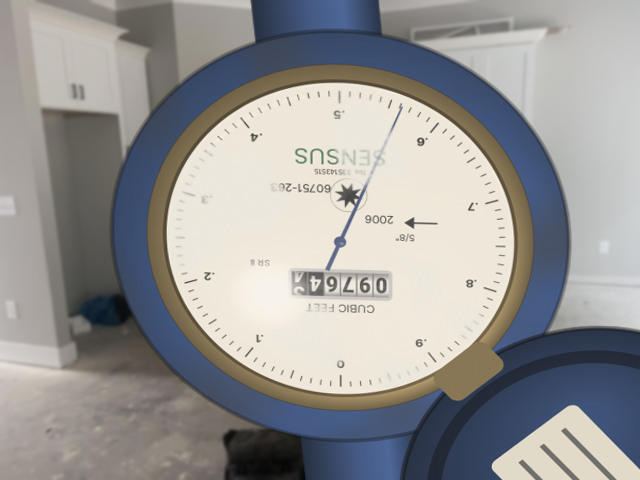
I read value=97643.56 unit=ft³
